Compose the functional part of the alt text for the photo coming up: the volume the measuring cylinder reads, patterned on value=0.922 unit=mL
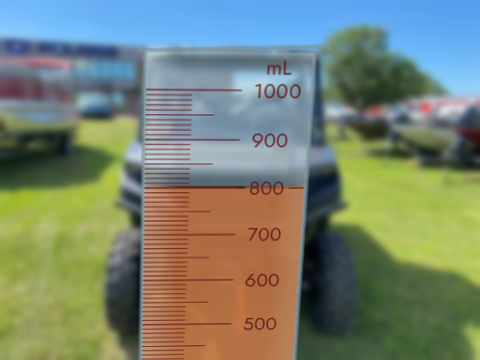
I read value=800 unit=mL
